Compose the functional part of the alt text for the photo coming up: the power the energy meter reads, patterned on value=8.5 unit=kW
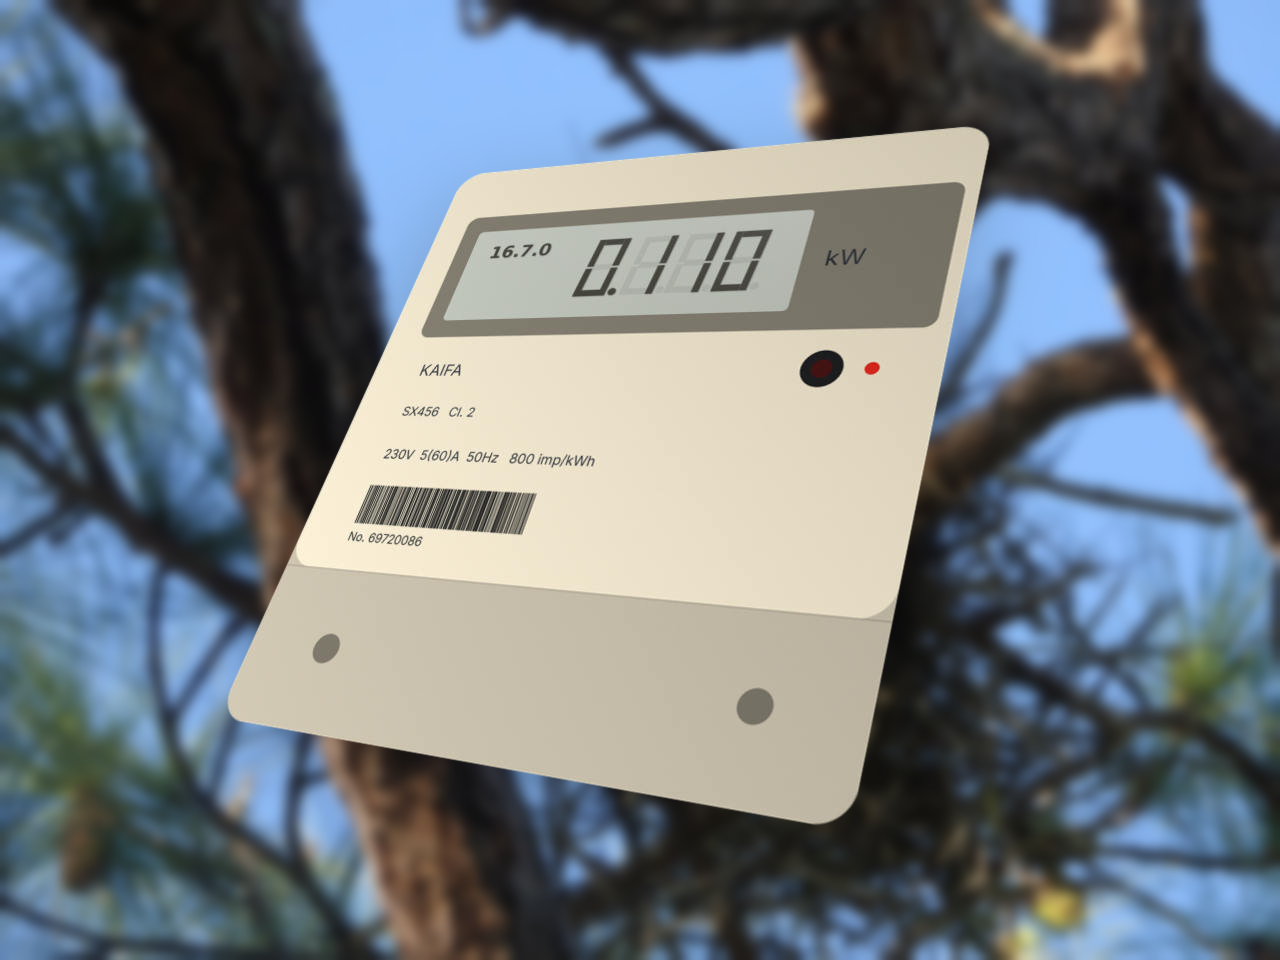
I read value=0.110 unit=kW
